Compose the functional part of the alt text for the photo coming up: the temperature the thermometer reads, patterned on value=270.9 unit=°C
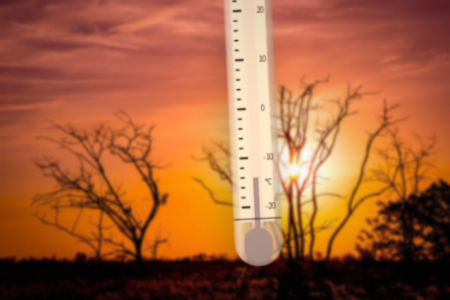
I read value=-14 unit=°C
